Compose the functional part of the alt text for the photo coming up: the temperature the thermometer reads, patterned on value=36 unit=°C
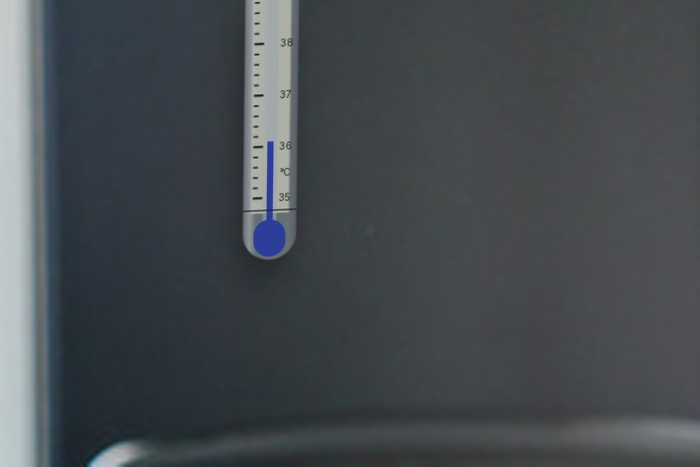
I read value=36.1 unit=°C
